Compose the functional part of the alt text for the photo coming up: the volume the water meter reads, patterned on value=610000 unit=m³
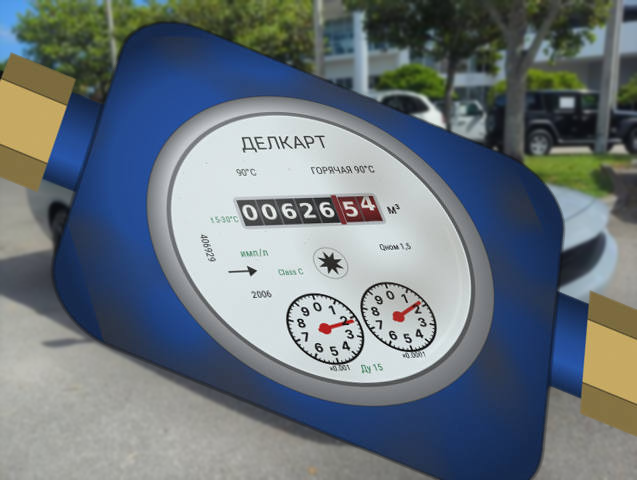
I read value=626.5421 unit=m³
